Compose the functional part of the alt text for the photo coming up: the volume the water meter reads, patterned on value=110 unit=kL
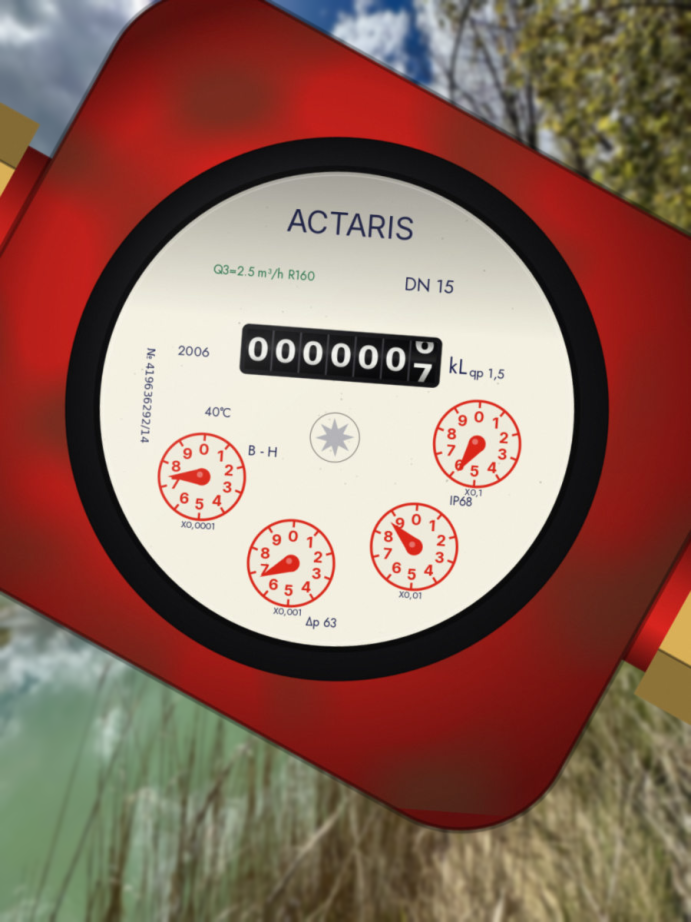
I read value=6.5867 unit=kL
